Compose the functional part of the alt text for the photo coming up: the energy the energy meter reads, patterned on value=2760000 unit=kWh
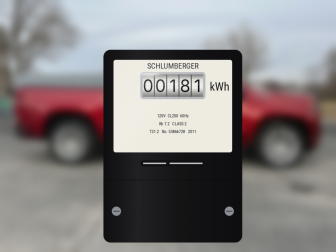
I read value=181 unit=kWh
